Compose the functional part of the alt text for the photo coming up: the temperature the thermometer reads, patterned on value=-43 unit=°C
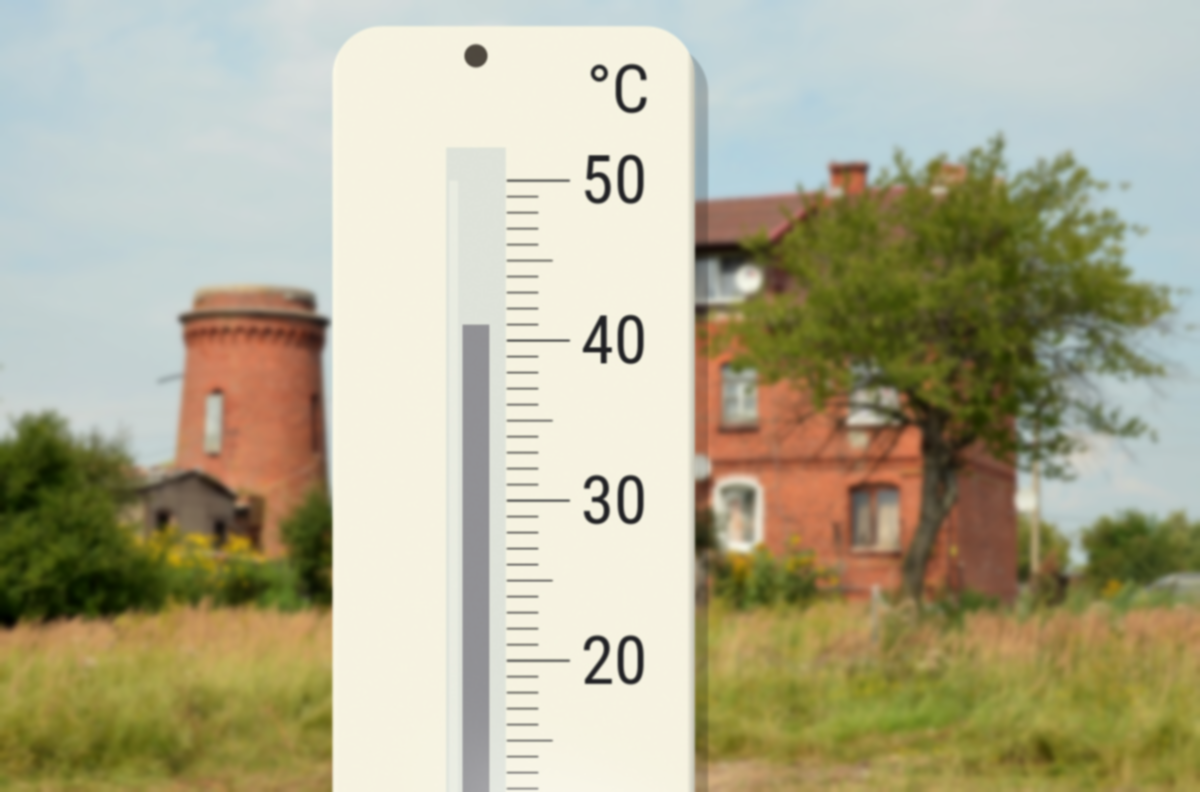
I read value=41 unit=°C
